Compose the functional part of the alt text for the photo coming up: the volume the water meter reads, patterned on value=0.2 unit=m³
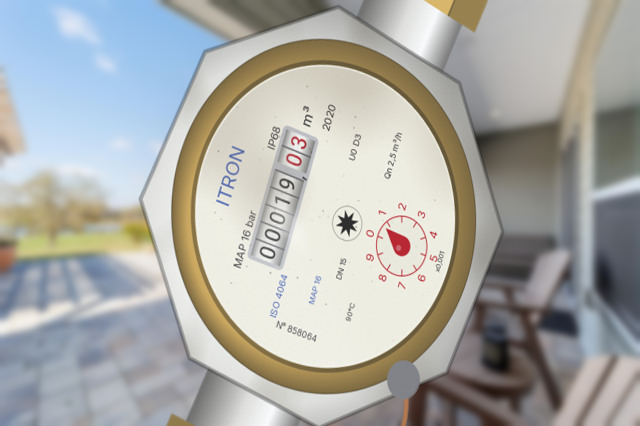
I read value=19.030 unit=m³
